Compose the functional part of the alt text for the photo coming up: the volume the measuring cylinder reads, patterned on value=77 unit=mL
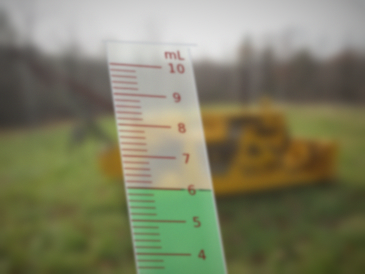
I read value=6 unit=mL
